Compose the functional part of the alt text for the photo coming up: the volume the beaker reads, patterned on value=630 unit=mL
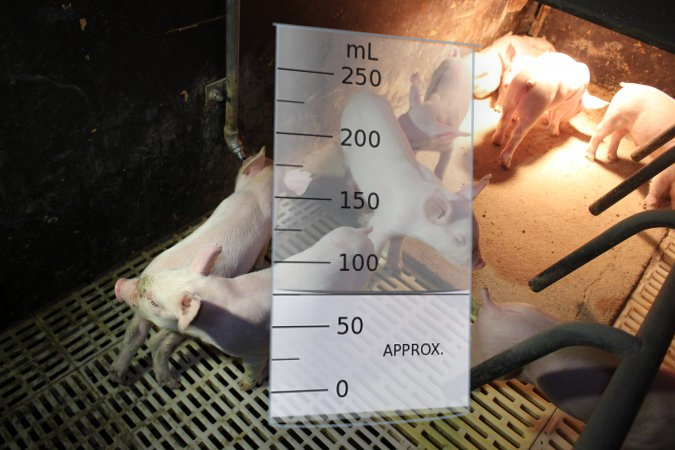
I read value=75 unit=mL
